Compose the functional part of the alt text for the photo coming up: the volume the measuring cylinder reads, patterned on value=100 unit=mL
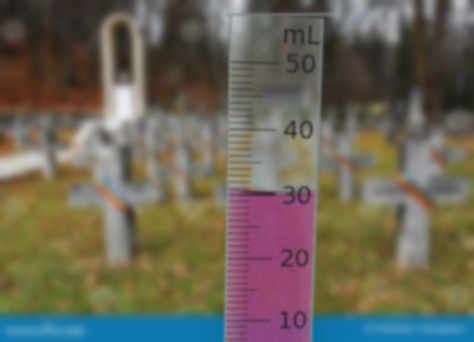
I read value=30 unit=mL
